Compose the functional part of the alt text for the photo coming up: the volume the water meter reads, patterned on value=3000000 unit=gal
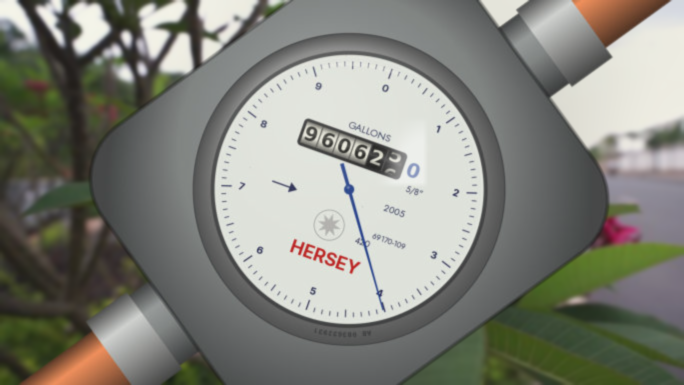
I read value=9606254.0 unit=gal
